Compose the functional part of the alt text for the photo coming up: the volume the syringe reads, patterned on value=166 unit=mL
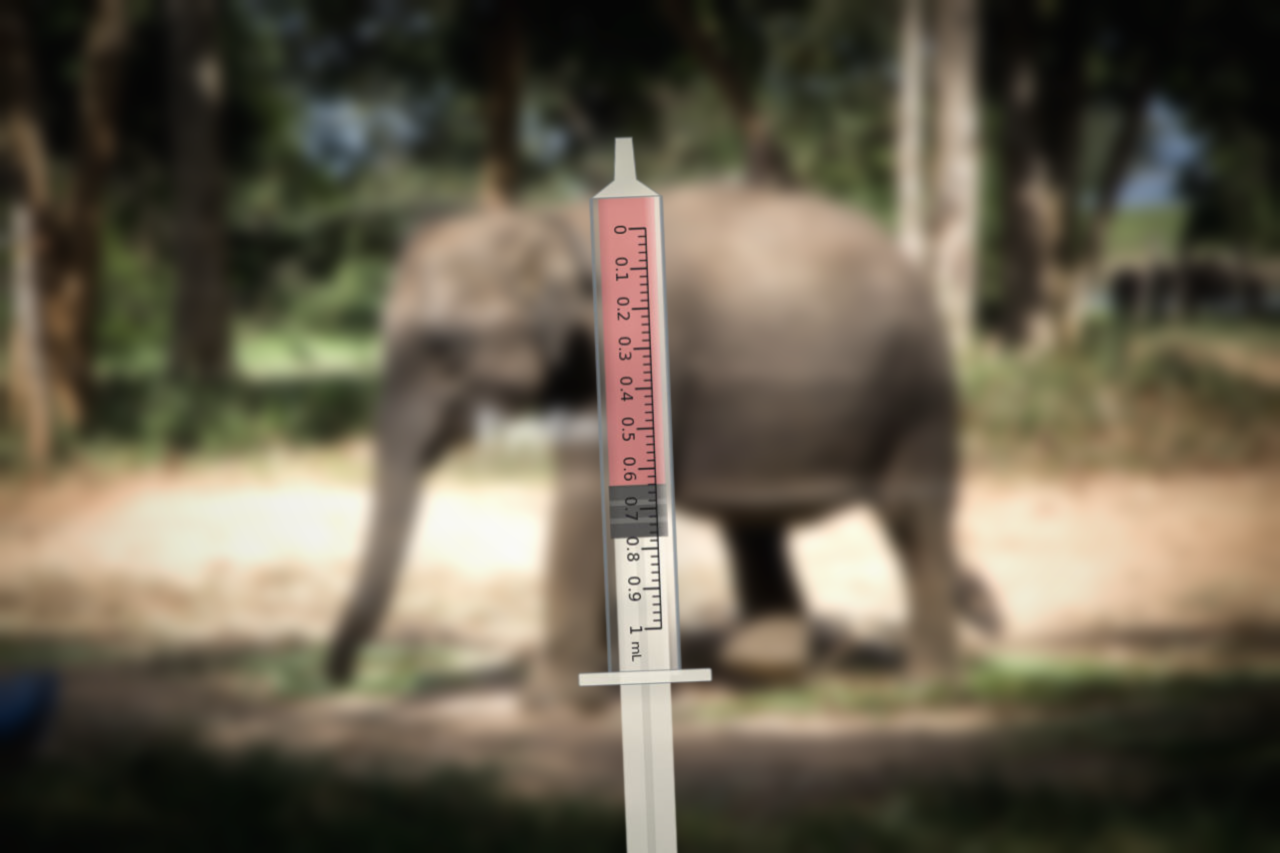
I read value=0.64 unit=mL
